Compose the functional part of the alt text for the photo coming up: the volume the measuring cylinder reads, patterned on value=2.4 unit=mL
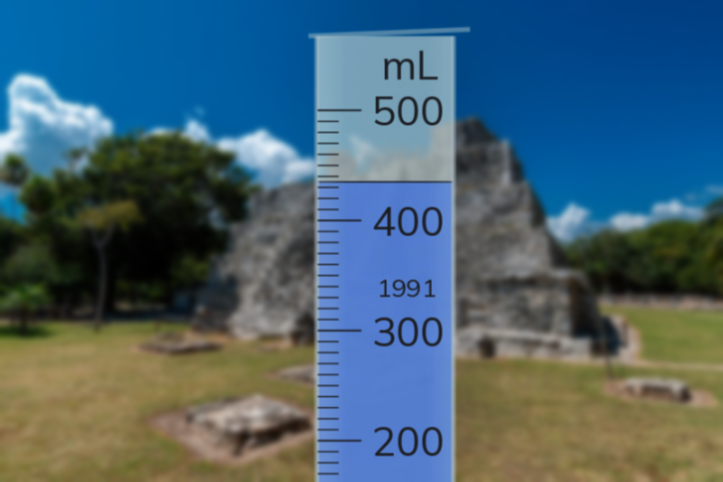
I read value=435 unit=mL
